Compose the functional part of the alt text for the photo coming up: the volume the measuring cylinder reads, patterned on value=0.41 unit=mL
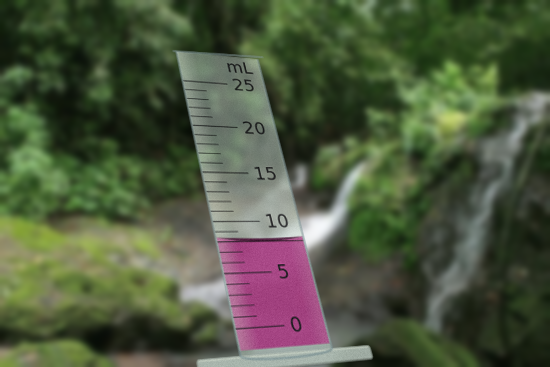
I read value=8 unit=mL
